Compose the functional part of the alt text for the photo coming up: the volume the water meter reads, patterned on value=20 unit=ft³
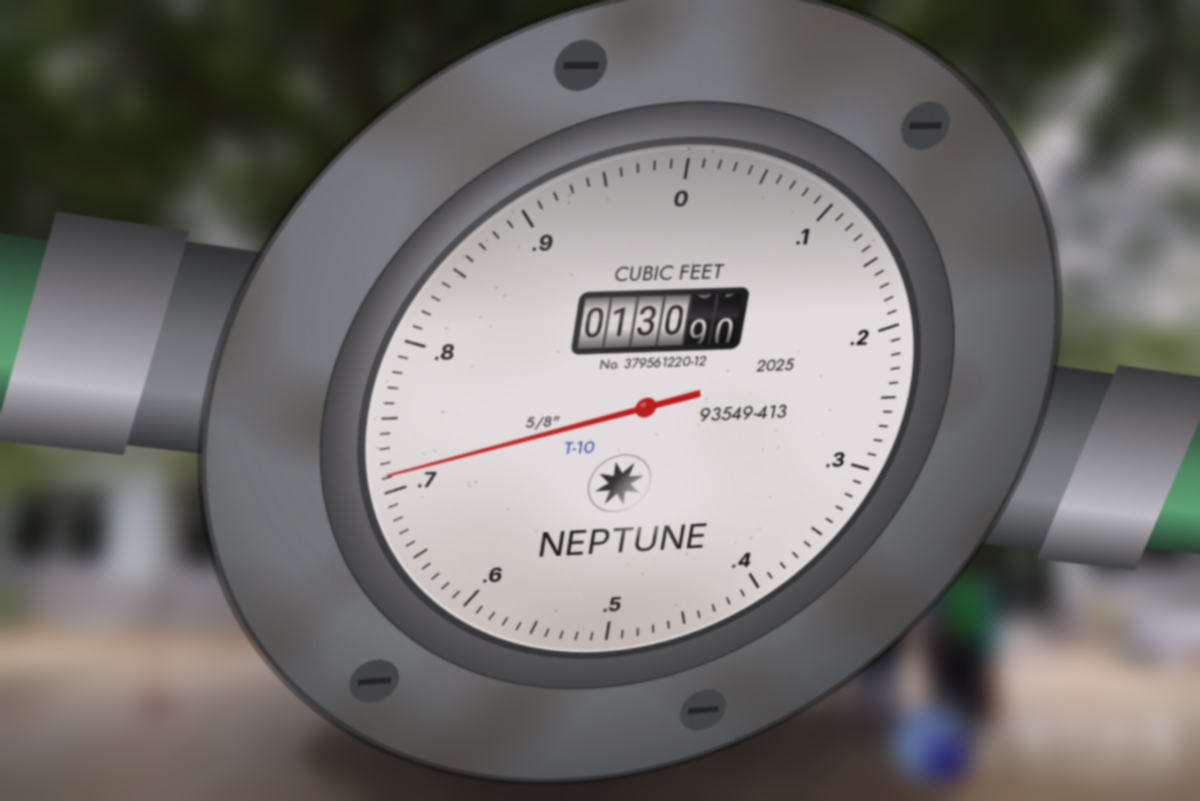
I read value=13089.71 unit=ft³
